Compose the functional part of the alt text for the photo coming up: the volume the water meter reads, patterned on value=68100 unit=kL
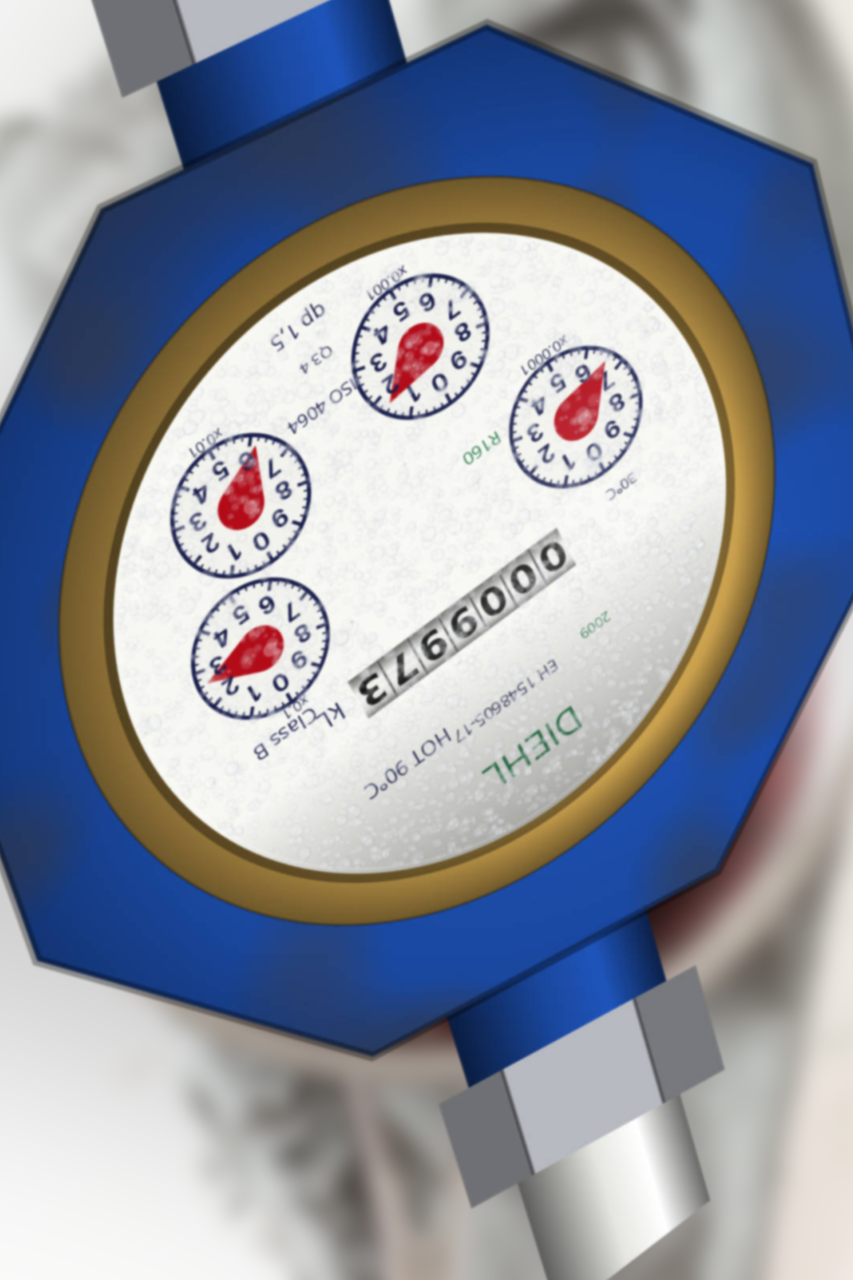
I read value=9973.2616 unit=kL
